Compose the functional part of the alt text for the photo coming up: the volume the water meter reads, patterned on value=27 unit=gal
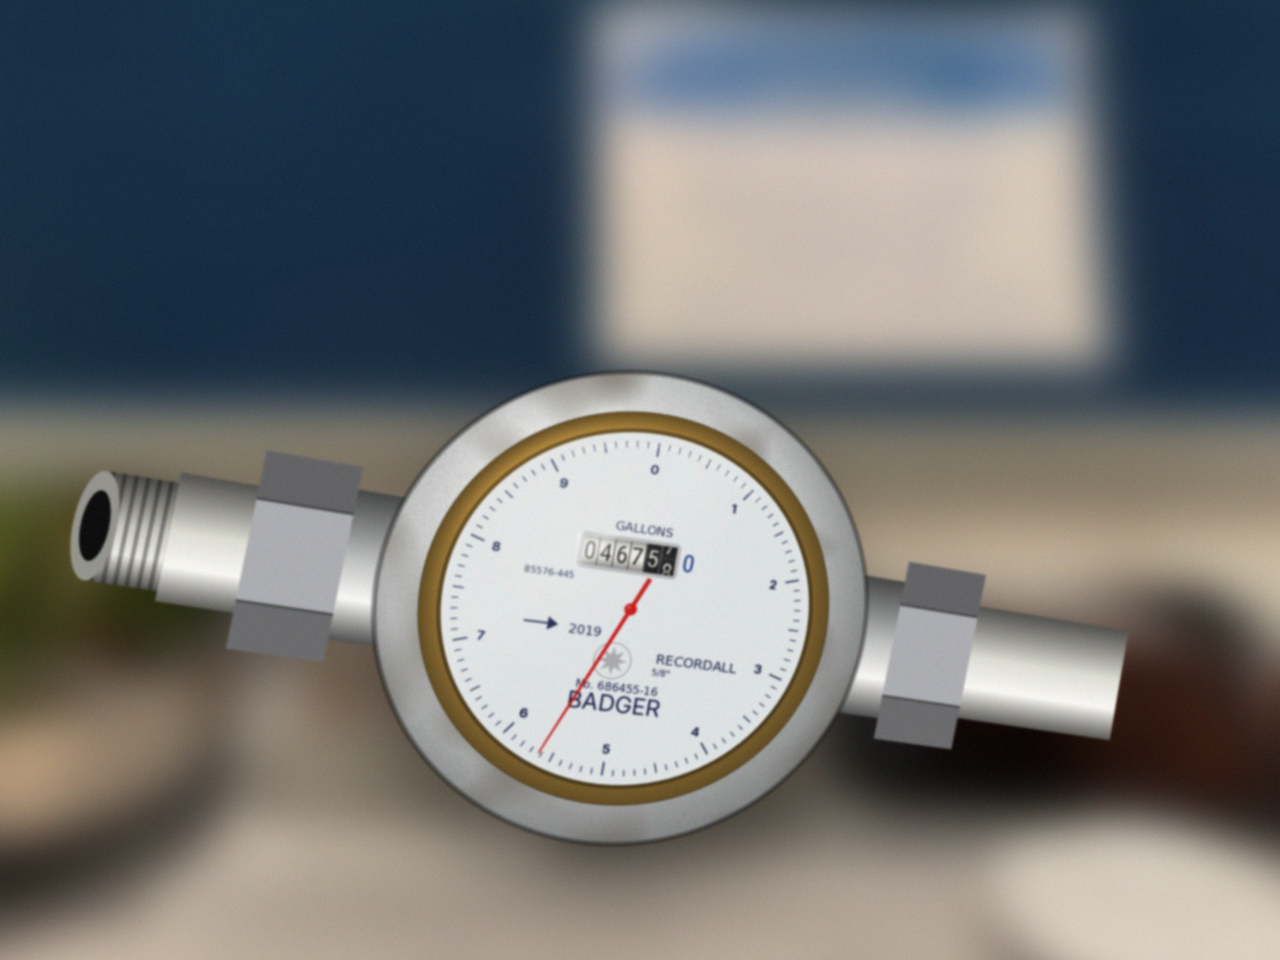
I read value=467575.6 unit=gal
